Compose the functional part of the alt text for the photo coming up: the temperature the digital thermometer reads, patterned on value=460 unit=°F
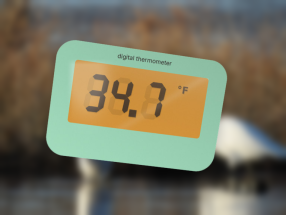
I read value=34.7 unit=°F
